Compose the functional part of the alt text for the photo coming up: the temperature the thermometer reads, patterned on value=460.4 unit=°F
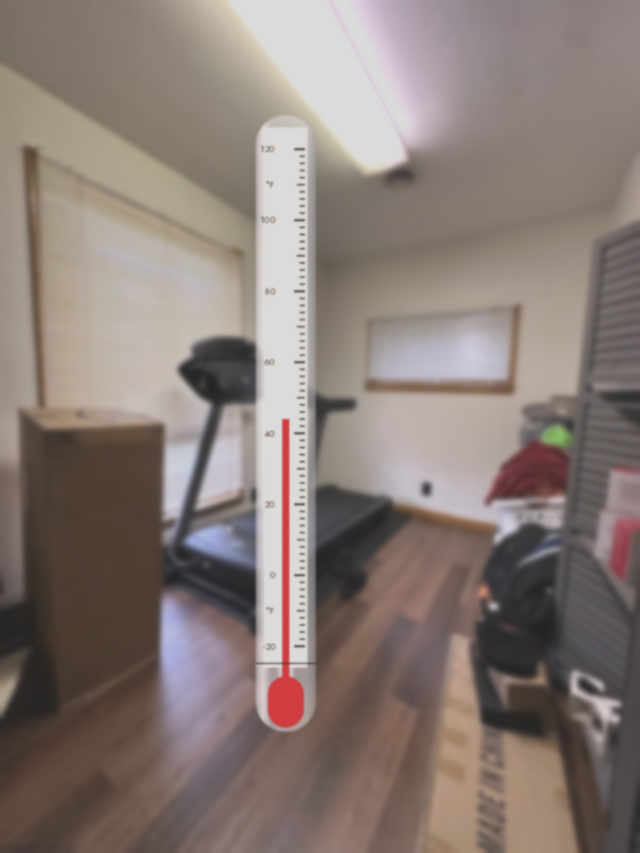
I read value=44 unit=°F
